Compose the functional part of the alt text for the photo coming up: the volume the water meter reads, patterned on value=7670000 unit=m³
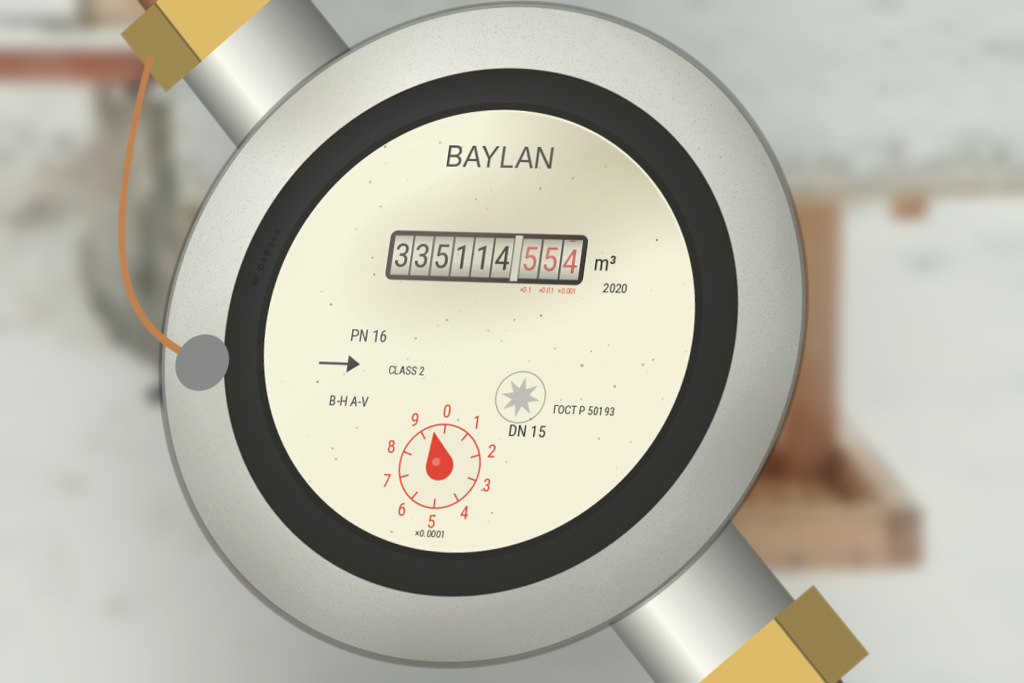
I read value=335114.5539 unit=m³
